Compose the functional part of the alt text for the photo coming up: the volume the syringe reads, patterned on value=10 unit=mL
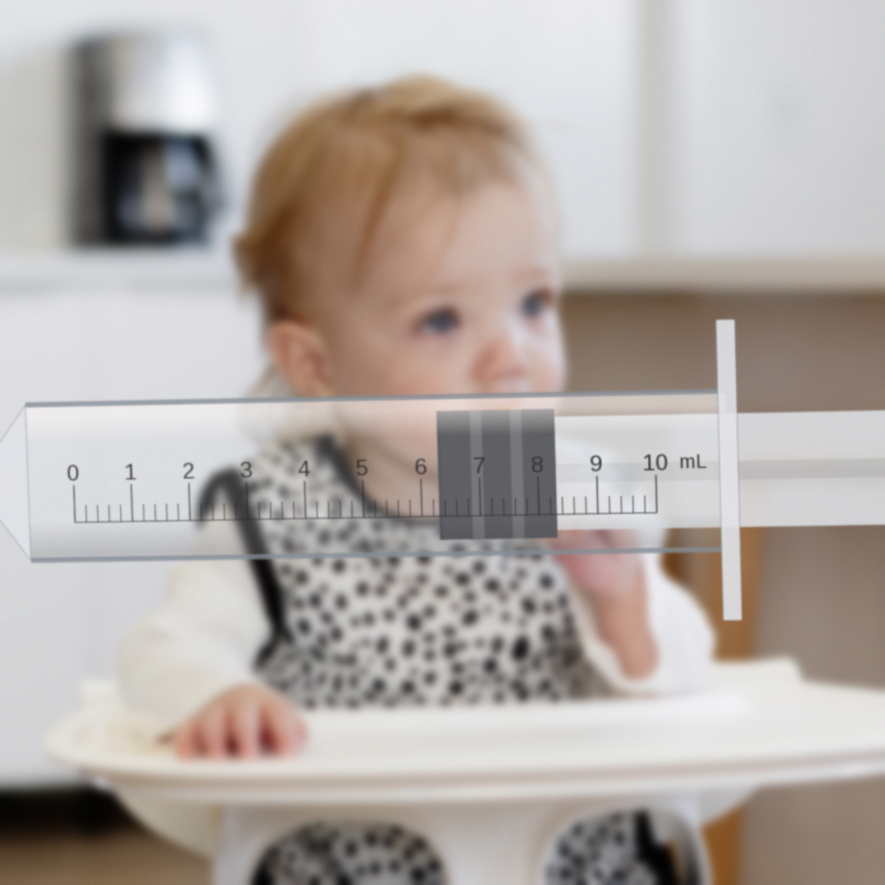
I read value=6.3 unit=mL
